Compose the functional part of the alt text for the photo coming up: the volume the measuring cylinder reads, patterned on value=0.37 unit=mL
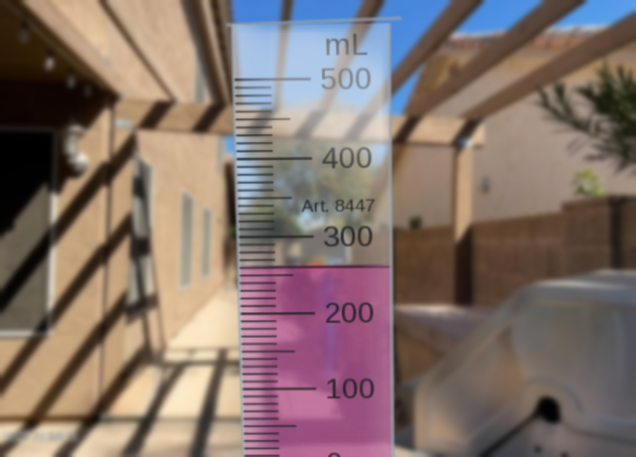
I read value=260 unit=mL
